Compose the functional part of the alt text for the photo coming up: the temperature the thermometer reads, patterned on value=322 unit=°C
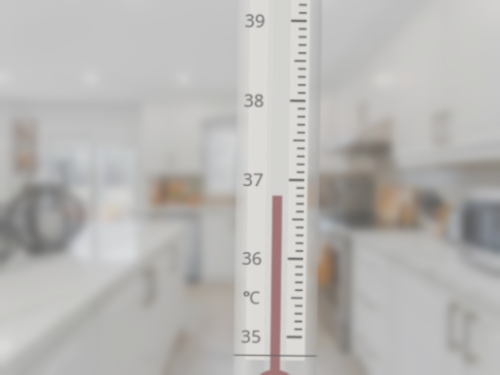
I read value=36.8 unit=°C
